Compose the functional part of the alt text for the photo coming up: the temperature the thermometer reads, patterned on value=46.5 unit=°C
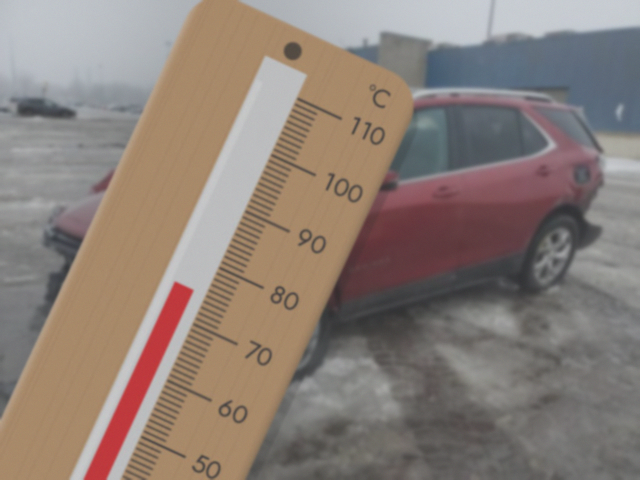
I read value=75 unit=°C
